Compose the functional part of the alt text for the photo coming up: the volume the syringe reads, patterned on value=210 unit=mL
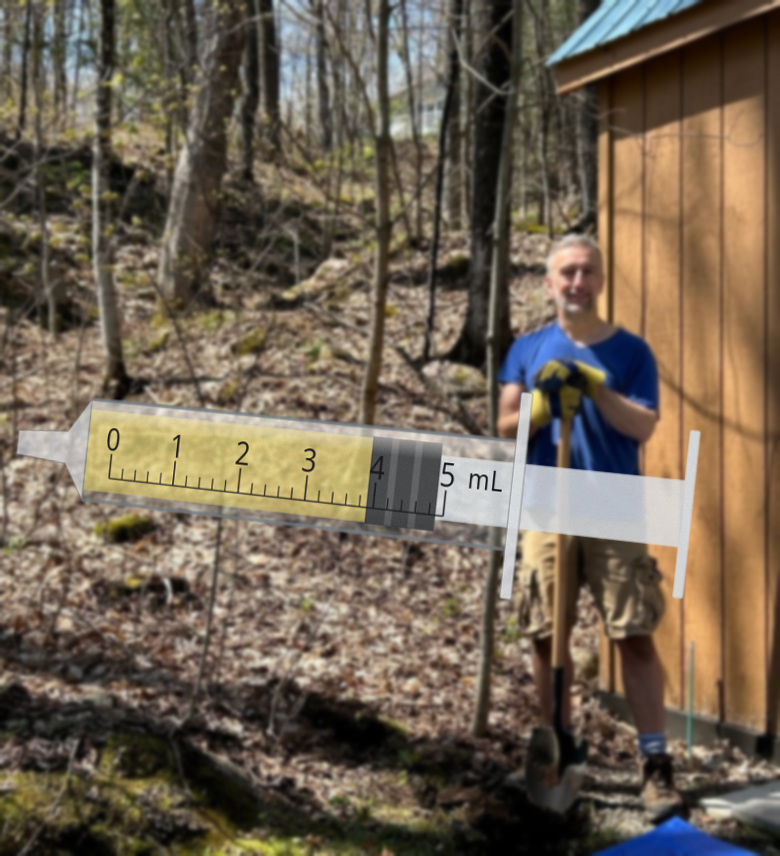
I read value=3.9 unit=mL
